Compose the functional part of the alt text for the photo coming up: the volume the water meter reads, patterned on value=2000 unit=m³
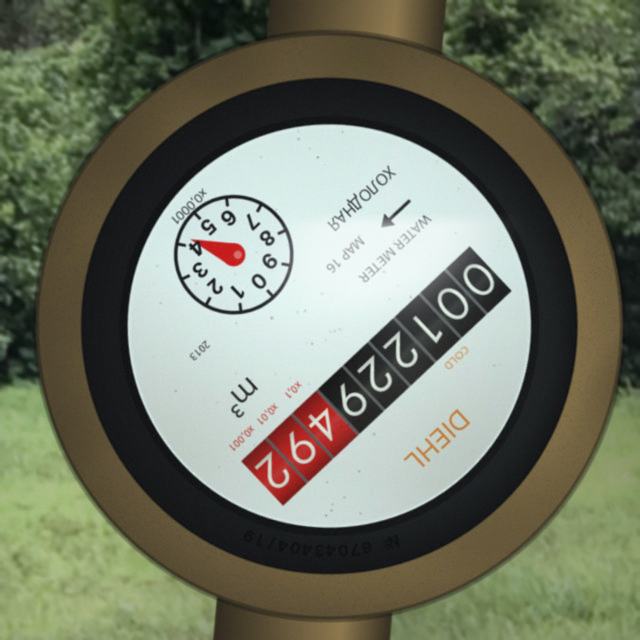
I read value=1229.4924 unit=m³
